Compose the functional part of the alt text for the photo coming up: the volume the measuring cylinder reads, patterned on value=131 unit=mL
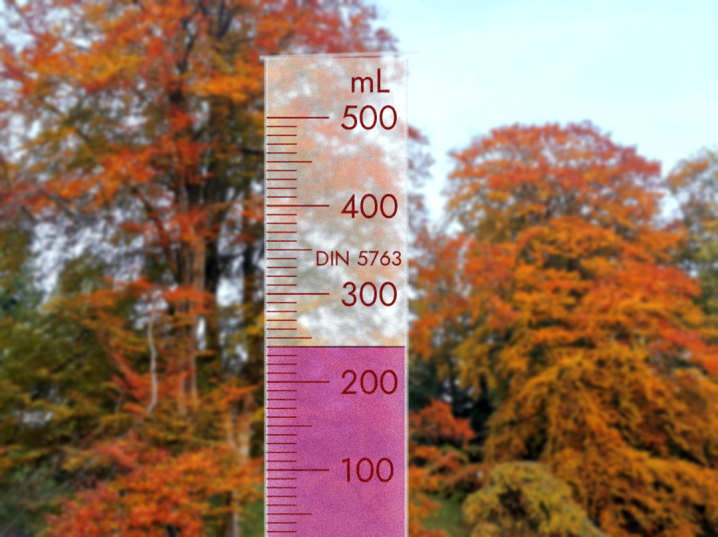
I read value=240 unit=mL
